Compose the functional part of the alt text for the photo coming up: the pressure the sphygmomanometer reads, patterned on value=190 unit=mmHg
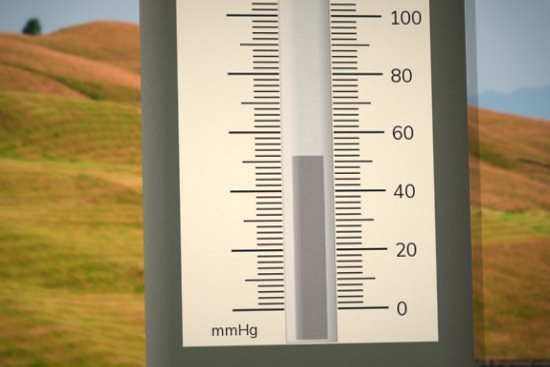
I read value=52 unit=mmHg
